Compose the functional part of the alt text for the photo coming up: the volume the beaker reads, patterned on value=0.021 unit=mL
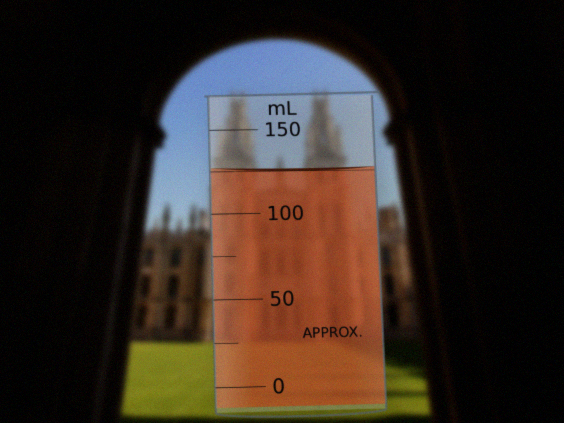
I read value=125 unit=mL
